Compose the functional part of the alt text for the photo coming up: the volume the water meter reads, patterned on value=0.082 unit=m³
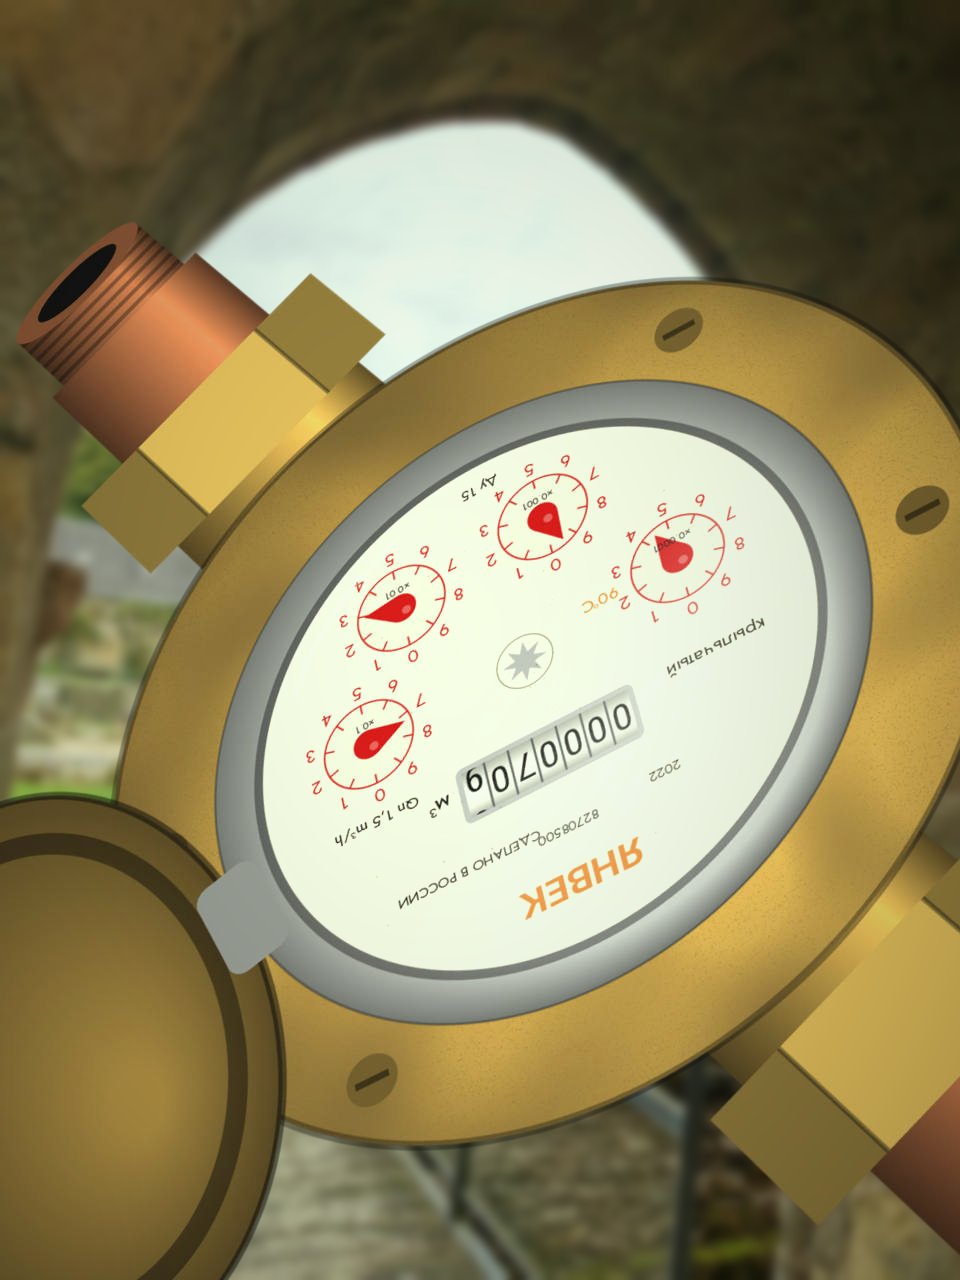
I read value=708.7294 unit=m³
